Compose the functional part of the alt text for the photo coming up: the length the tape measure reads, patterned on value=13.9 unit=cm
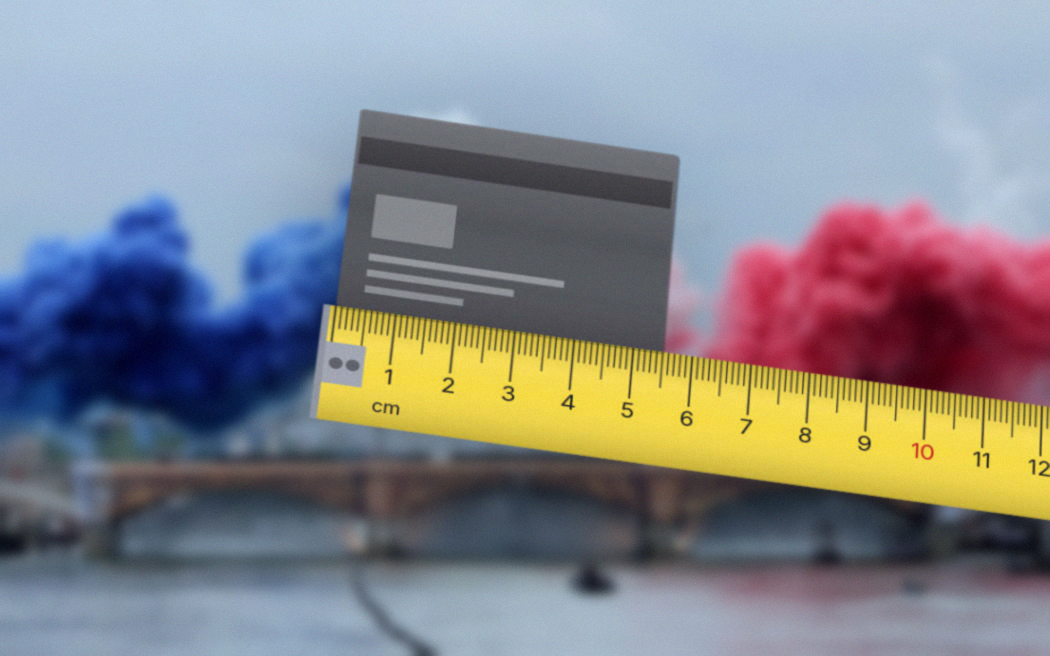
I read value=5.5 unit=cm
